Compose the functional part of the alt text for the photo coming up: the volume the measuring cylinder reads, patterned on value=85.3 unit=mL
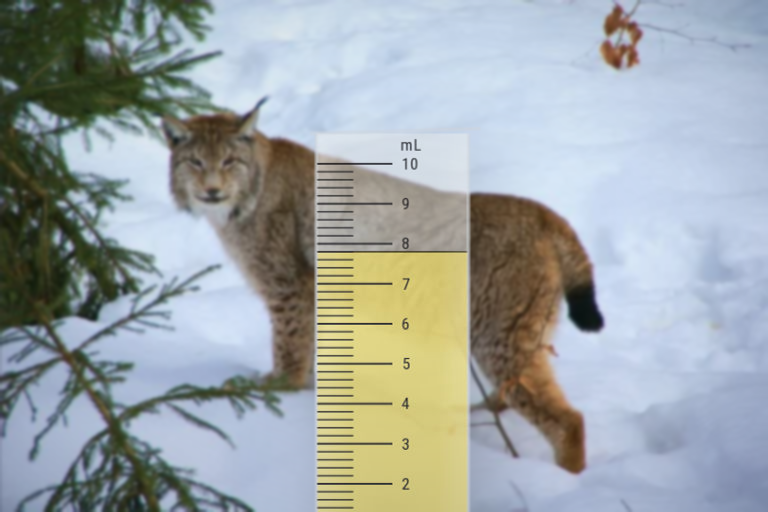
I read value=7.8 unit=mL
